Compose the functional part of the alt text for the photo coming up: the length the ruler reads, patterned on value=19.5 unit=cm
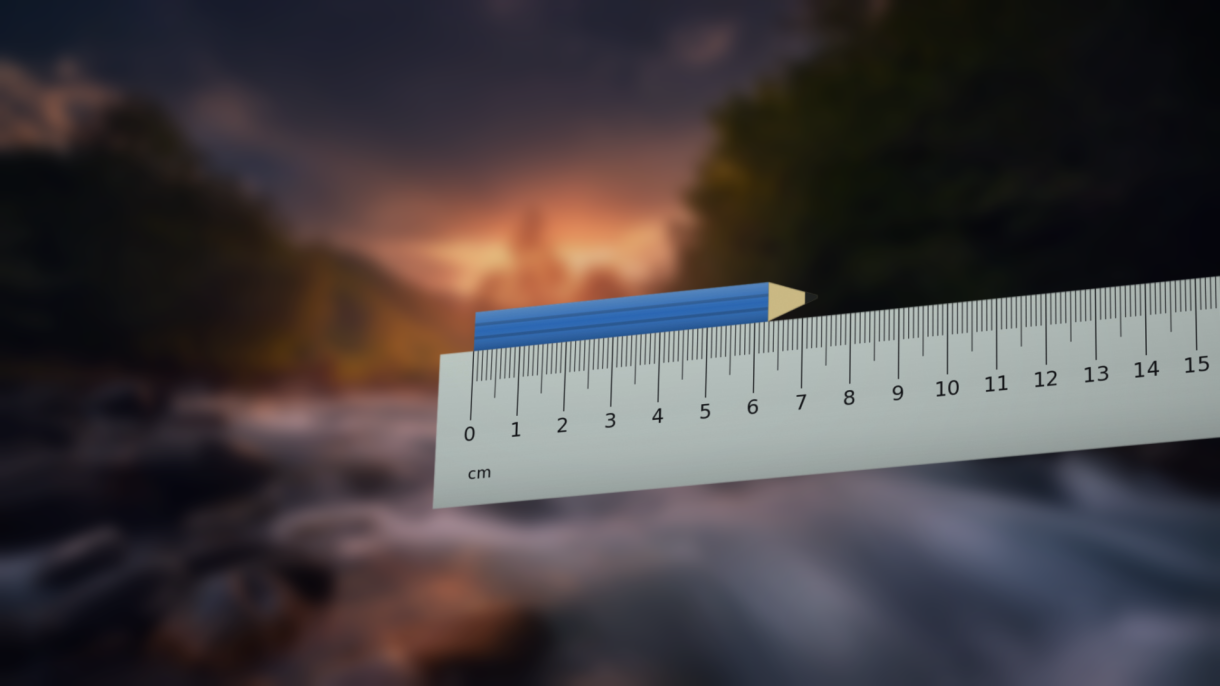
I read value=7.3 unit=cm
